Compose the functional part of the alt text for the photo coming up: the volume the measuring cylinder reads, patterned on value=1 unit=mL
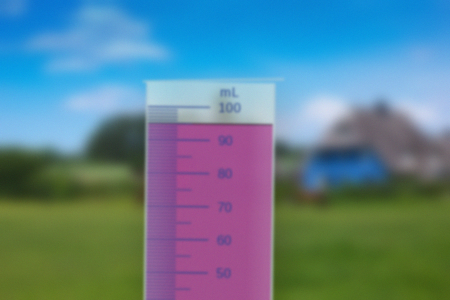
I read value=95 unit=mL
